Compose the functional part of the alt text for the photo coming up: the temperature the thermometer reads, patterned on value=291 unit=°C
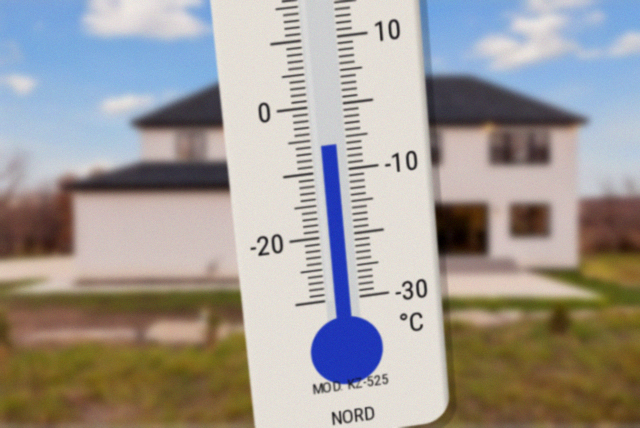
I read value=-6 unit=°C
